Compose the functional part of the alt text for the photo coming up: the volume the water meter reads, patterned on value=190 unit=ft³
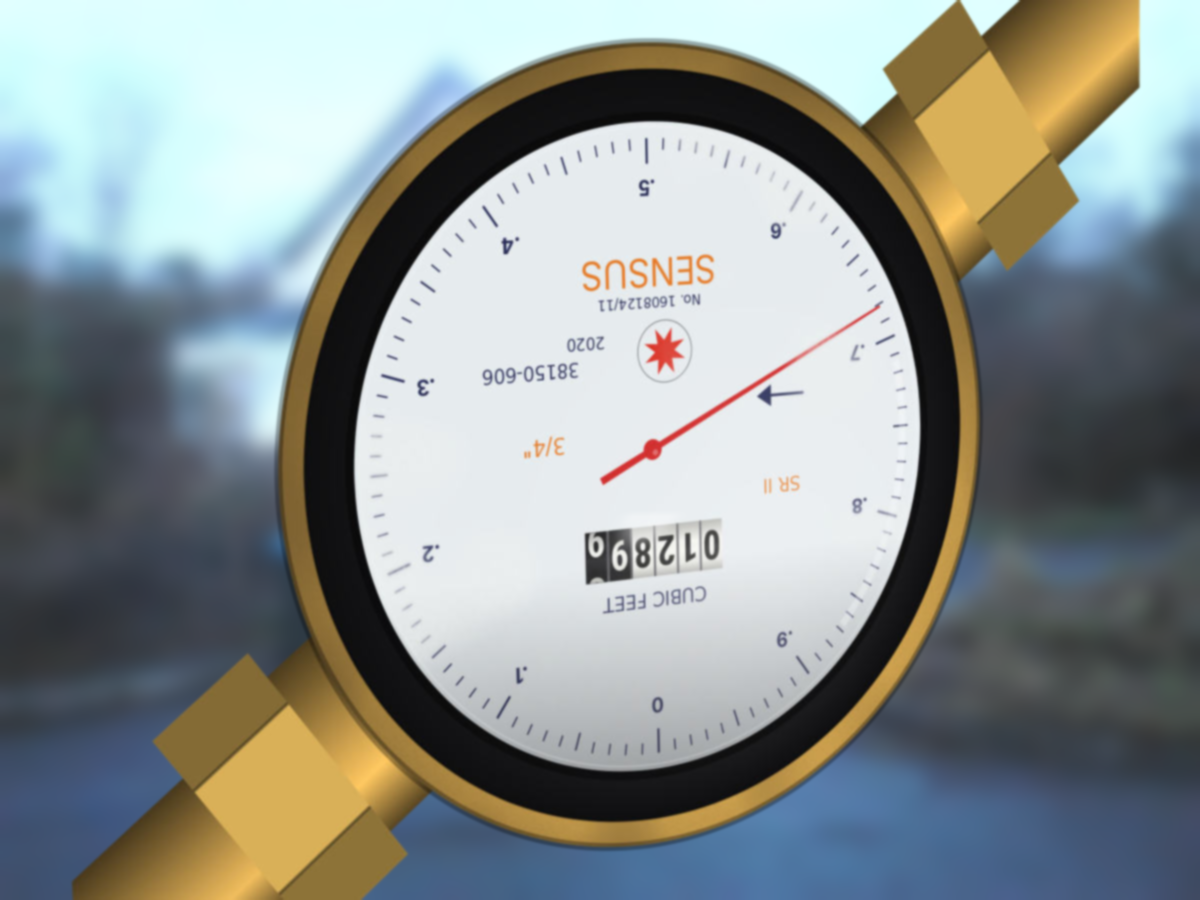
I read value=12898.68 unit=ft³
